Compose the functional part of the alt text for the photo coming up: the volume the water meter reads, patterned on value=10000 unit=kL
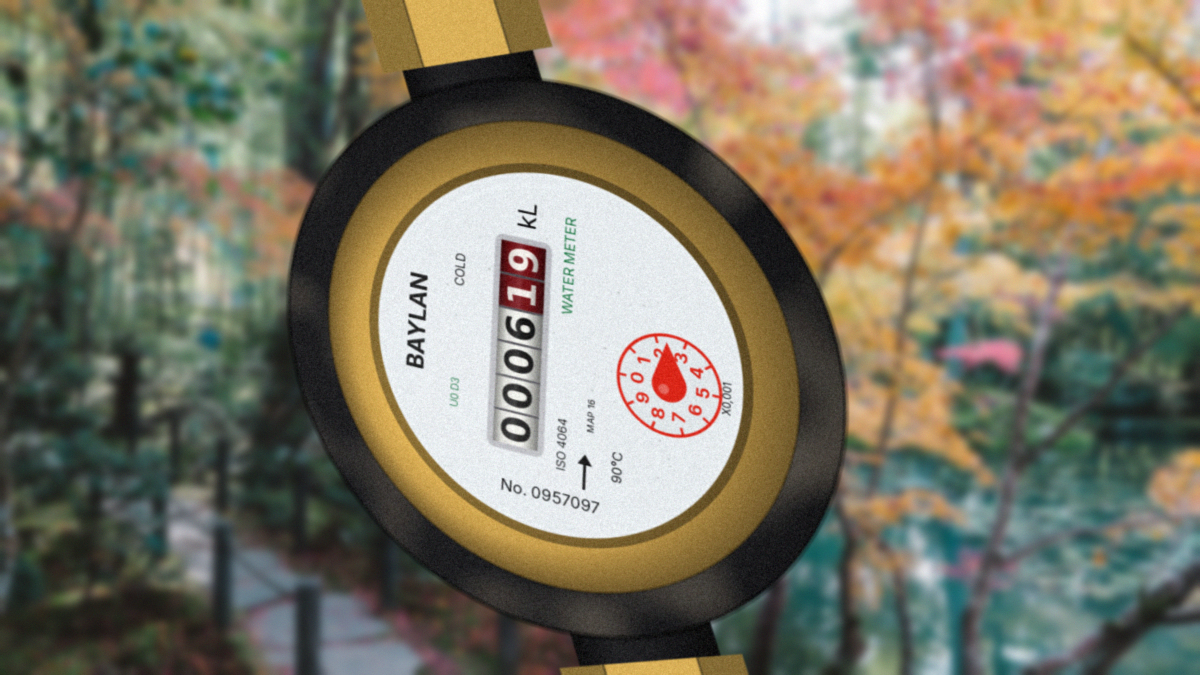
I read value=6.192 unit=kL
